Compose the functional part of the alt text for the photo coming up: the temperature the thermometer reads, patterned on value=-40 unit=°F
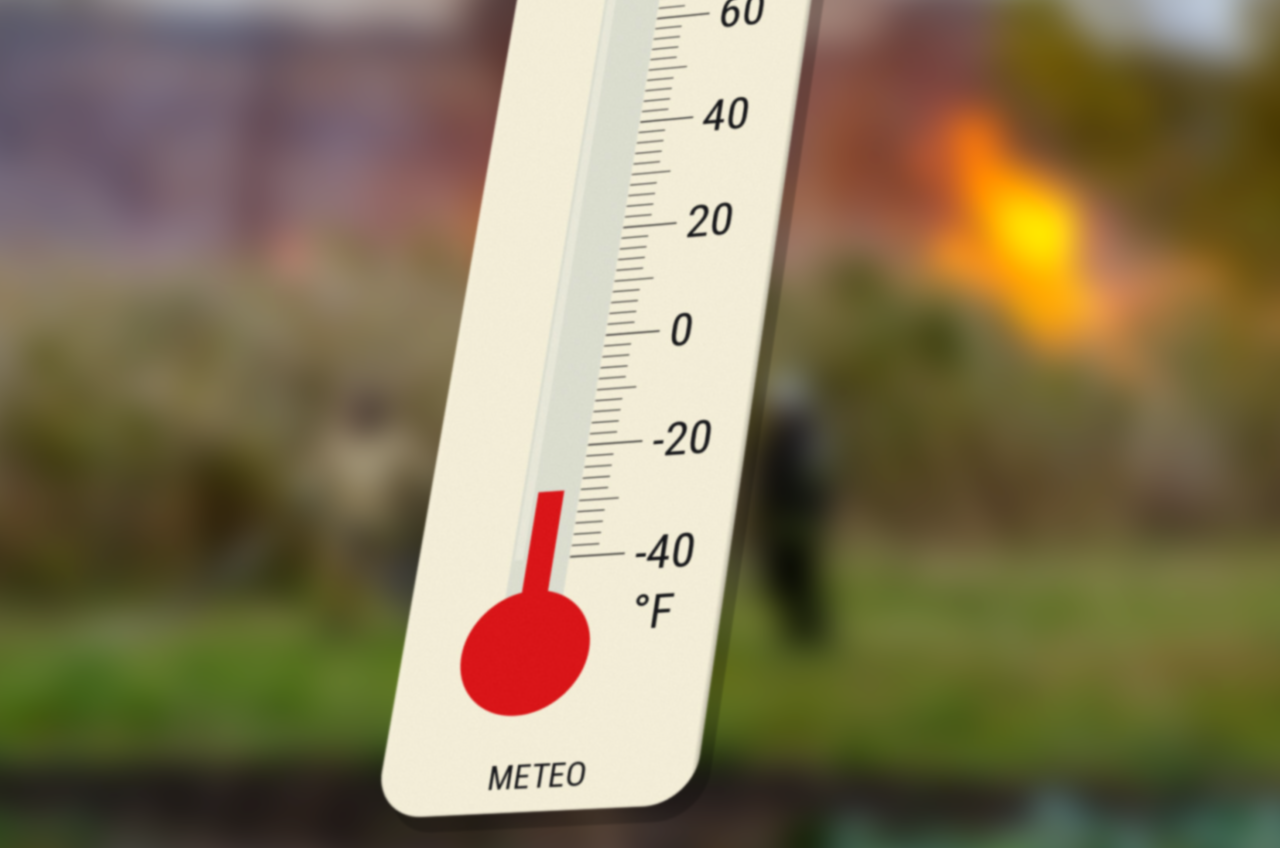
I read value=-28 unit=°F
